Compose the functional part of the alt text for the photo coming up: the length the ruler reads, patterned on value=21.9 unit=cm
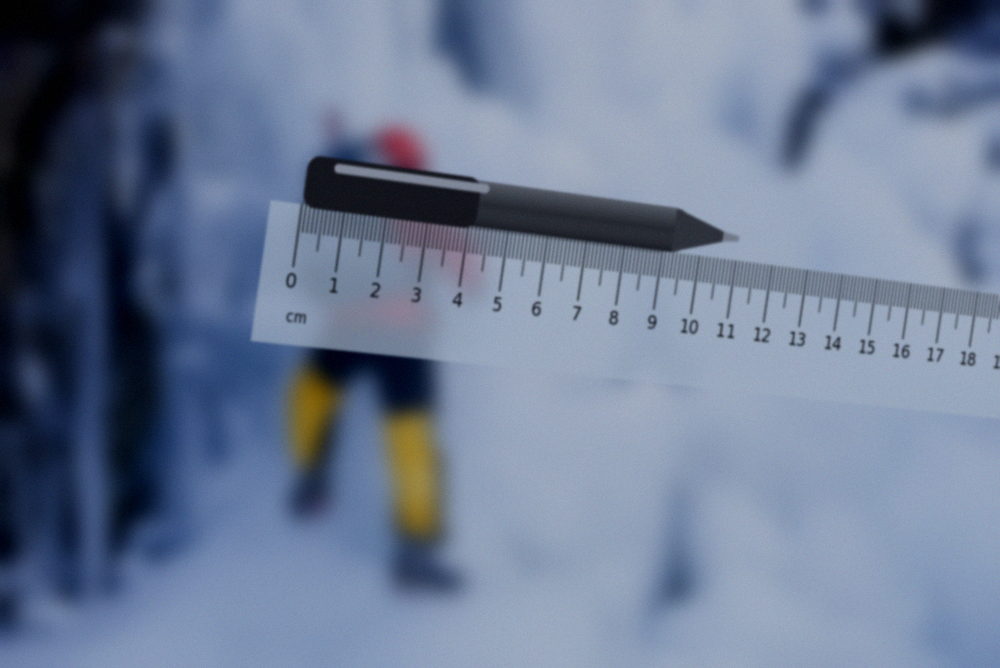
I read value=11 unit=cm
